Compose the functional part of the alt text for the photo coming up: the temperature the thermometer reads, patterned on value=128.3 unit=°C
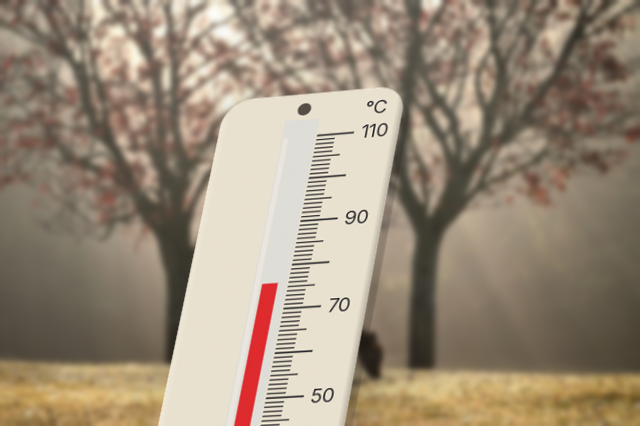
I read value=76 unit=°C
